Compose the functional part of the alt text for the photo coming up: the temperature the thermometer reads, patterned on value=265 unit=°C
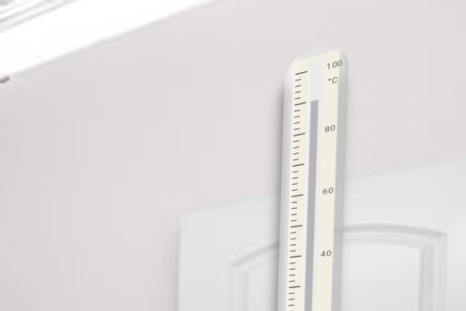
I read value=90 unit=°C
